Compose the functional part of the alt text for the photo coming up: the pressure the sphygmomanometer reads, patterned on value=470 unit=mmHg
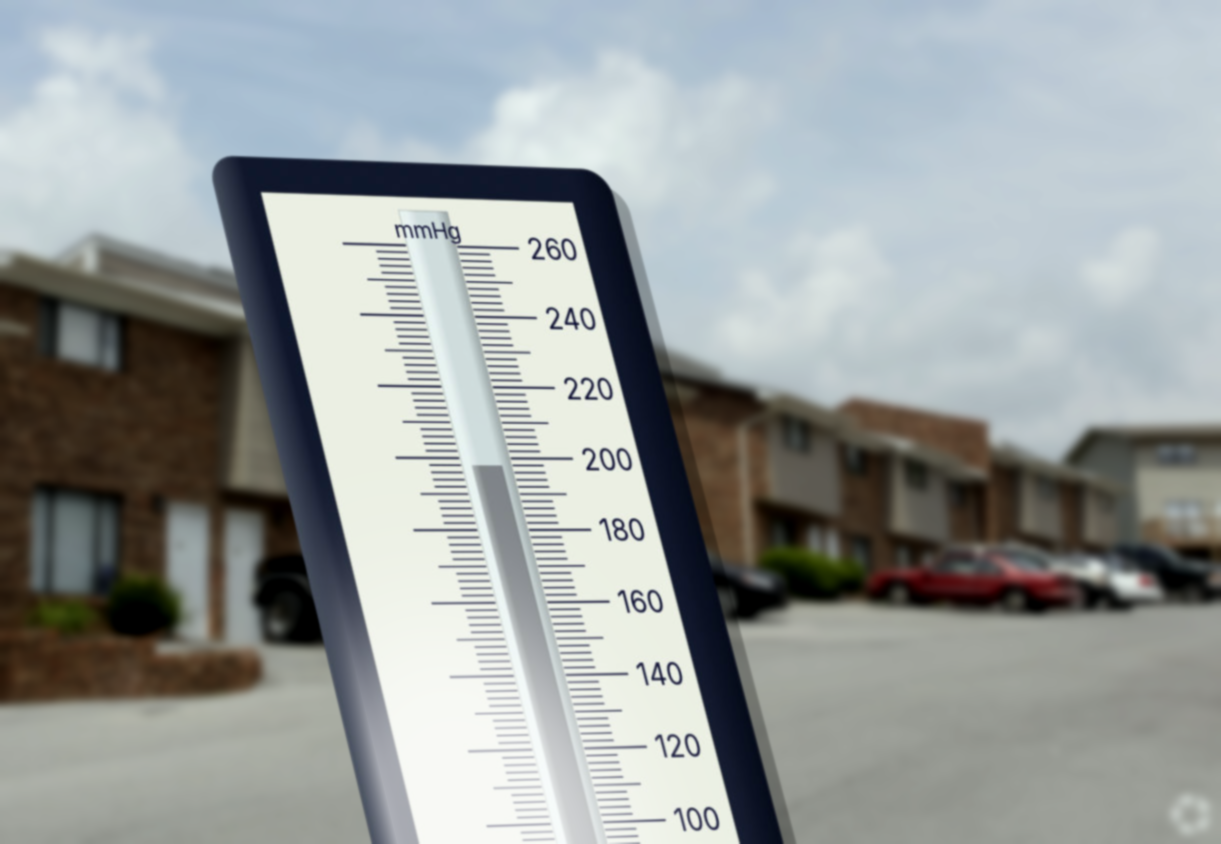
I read value=198 unit=mmHg
